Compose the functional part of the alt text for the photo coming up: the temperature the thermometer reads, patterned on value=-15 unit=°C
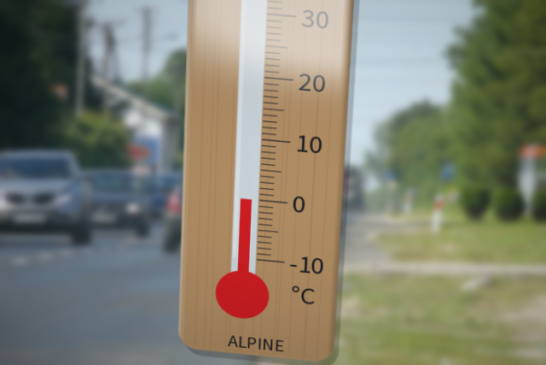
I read value=0 unit=°C
